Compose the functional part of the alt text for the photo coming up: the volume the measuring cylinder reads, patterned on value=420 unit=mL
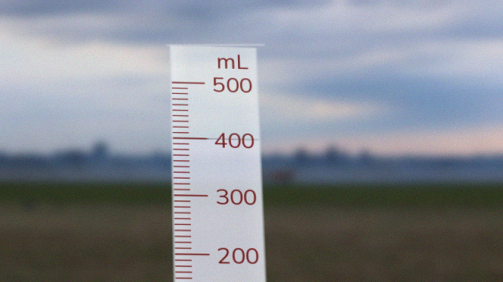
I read value=400 unit=mL
